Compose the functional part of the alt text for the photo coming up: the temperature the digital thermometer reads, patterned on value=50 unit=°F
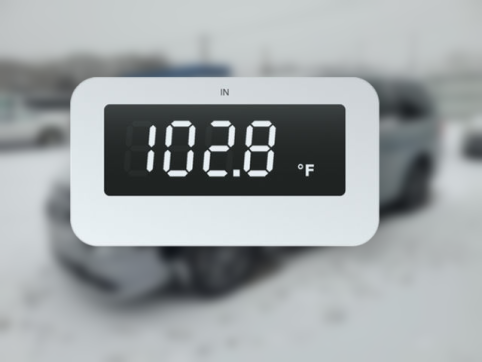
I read value=102.8 unit=°F
